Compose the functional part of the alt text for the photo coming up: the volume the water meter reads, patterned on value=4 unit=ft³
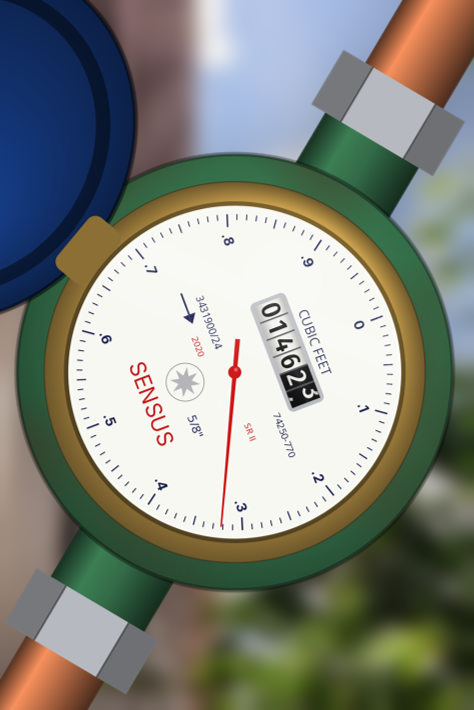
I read value=14623.32 unit=ft³
